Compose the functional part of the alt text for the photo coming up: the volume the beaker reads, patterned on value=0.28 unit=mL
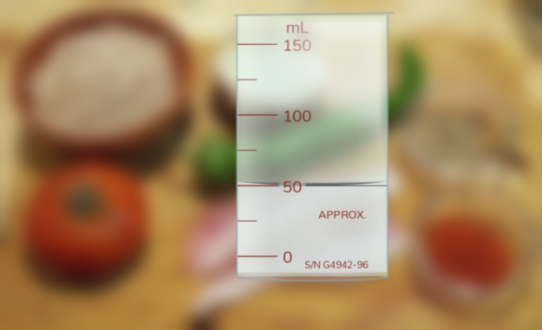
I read value=50 unit=mL
